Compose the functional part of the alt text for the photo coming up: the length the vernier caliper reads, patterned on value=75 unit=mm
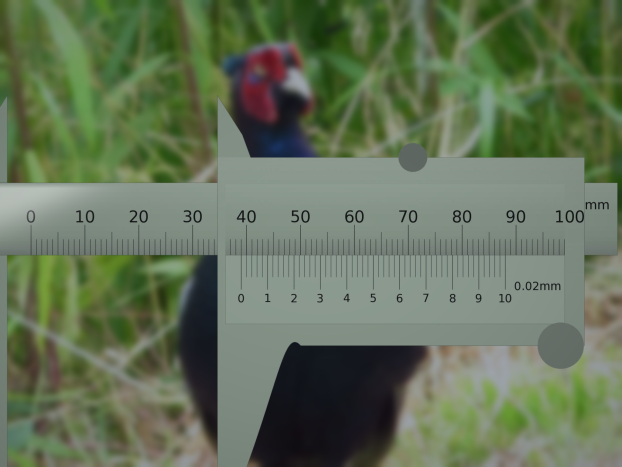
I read value=39.0 unit=mm
